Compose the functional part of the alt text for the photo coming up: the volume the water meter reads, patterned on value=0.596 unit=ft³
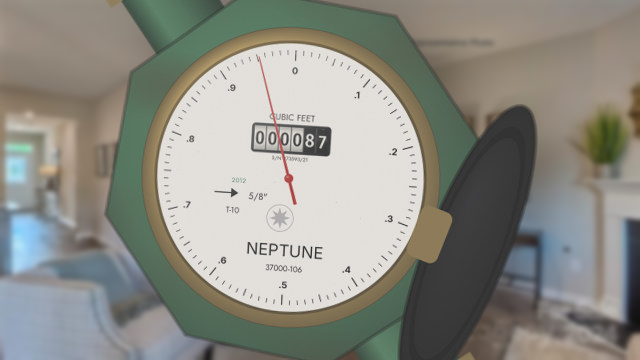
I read value=86.95 unit=ft³
